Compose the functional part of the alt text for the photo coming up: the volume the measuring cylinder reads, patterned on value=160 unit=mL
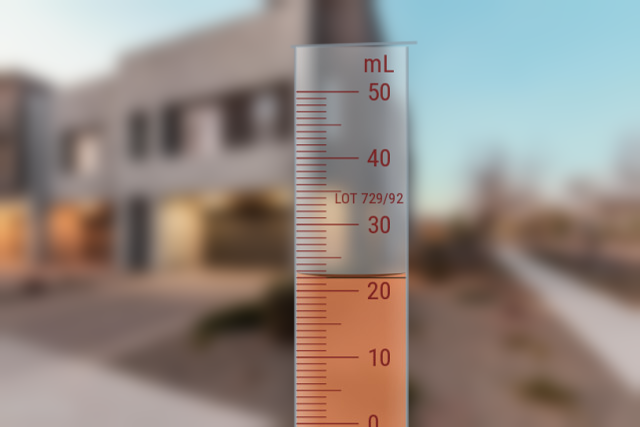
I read value=22 unit=mL
